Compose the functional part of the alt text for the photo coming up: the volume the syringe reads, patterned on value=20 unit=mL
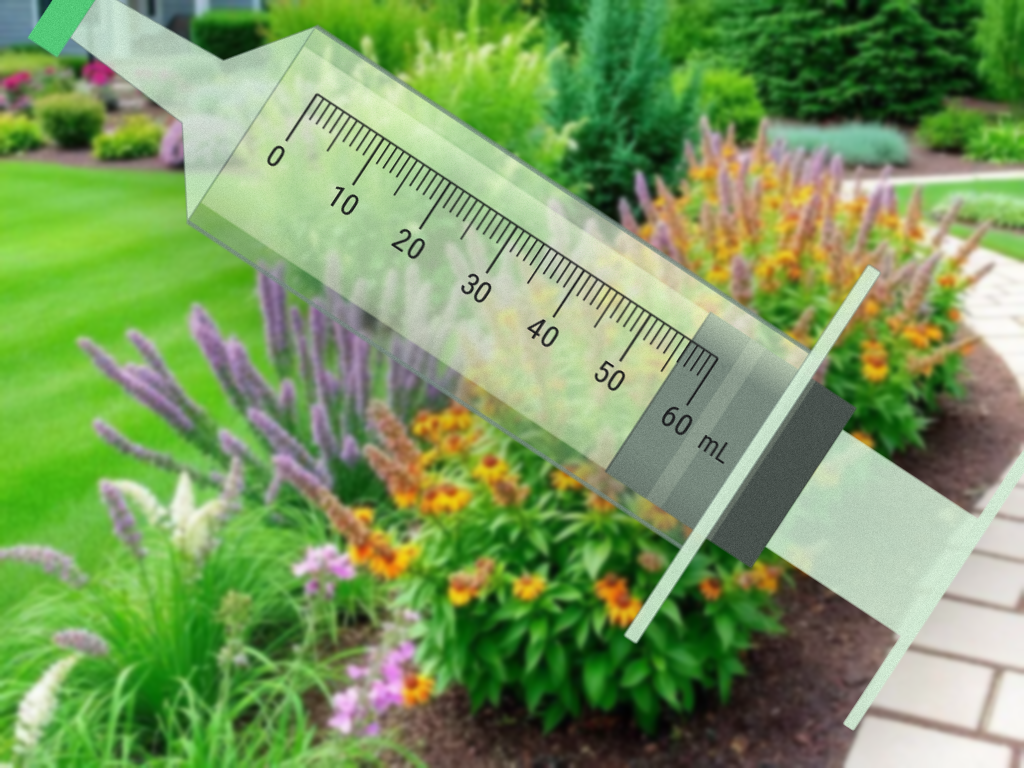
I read value=56 unit=mL
